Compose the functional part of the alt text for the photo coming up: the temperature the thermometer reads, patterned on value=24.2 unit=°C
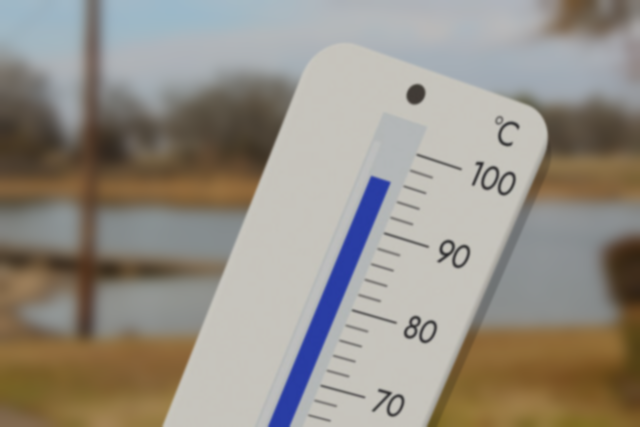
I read value=96 unit=°C
